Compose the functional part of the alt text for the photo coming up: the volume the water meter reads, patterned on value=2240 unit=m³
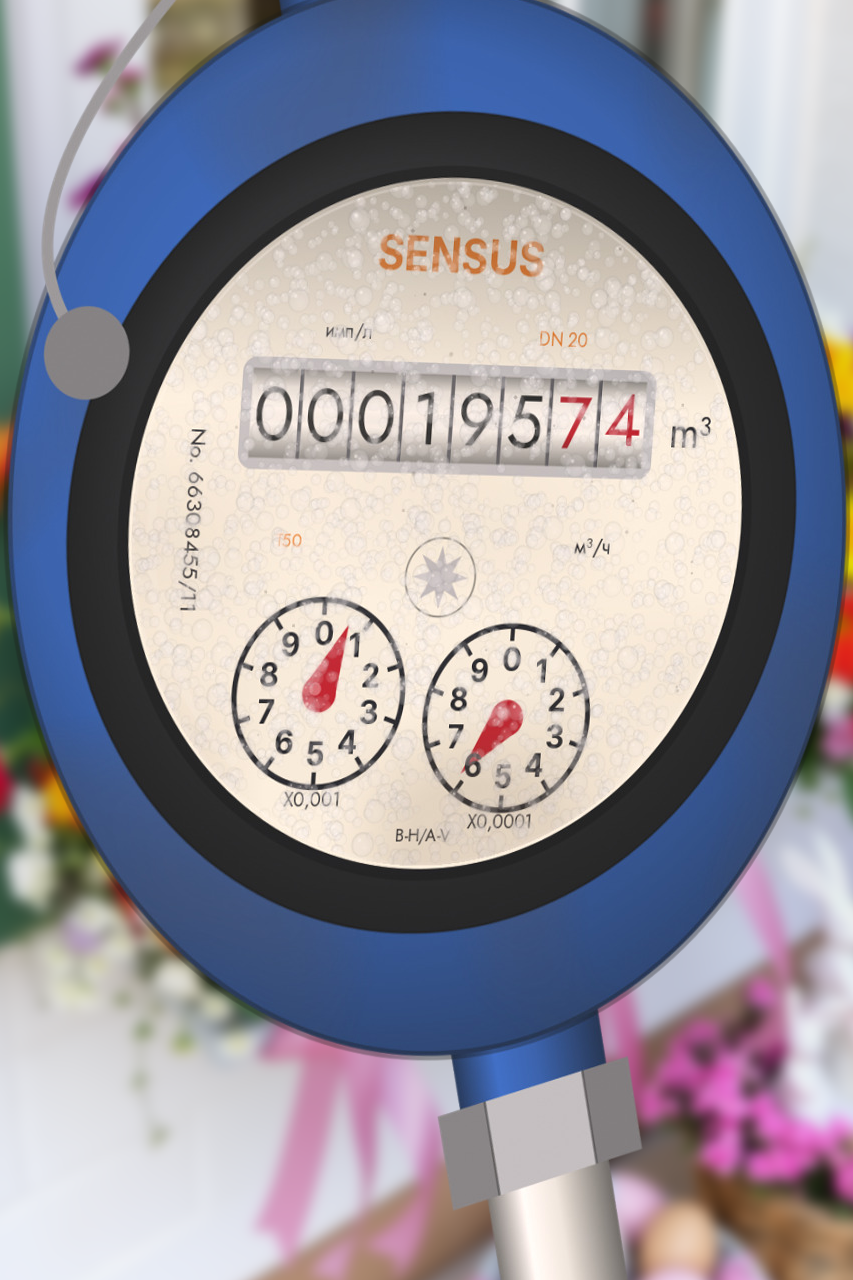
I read value=195.7406 unit=m³
